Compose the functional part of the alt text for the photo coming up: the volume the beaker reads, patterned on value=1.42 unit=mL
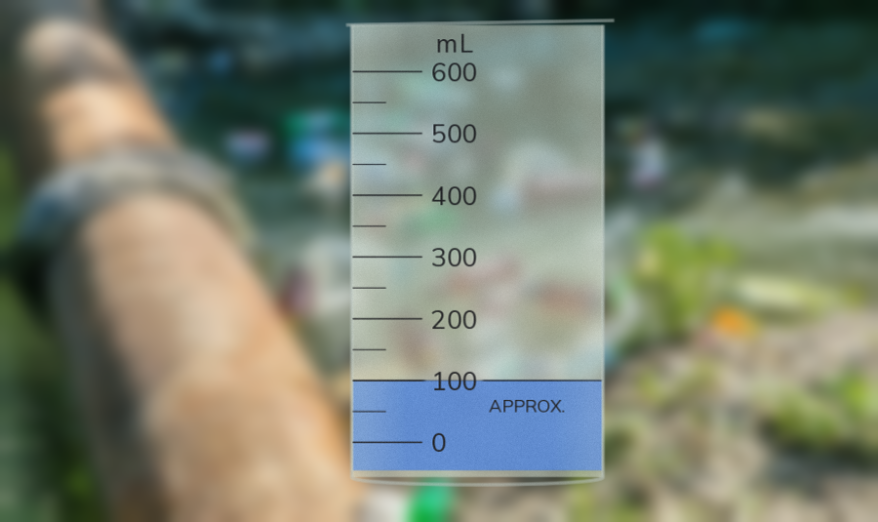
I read value=100 unit=mL
